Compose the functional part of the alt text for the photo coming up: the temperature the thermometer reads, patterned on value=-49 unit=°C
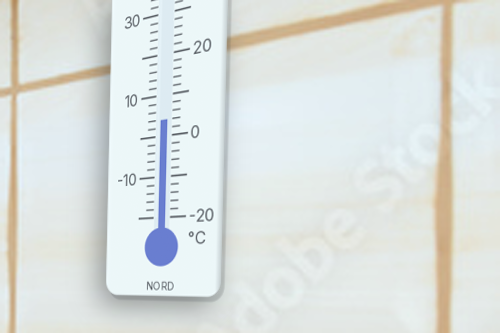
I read value=4 unit=°C
